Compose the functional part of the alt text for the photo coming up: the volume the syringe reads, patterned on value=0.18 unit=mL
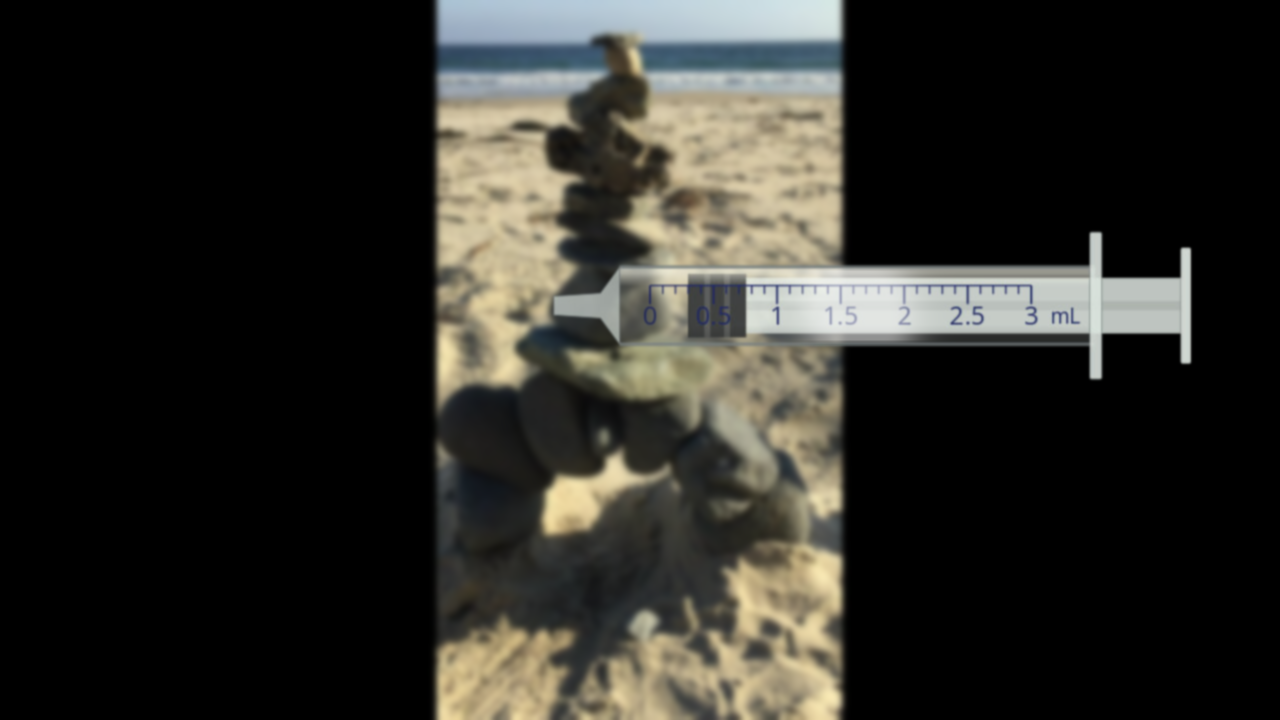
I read value=0.3 unit=mL
